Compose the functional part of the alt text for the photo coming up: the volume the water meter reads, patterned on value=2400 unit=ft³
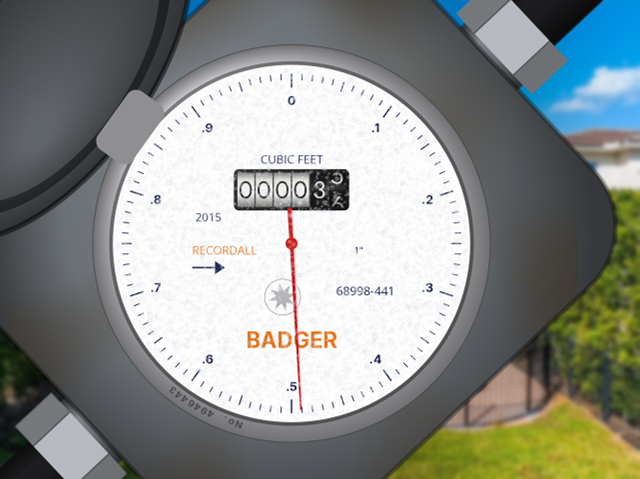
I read value=35.49 unit=ft³
